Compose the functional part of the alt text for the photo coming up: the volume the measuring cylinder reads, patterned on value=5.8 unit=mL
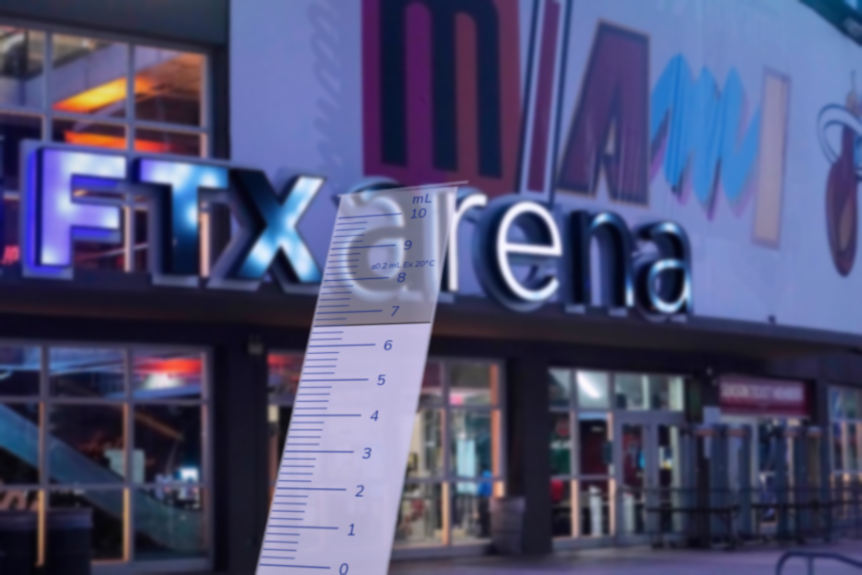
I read value=6.6 unit=mL
